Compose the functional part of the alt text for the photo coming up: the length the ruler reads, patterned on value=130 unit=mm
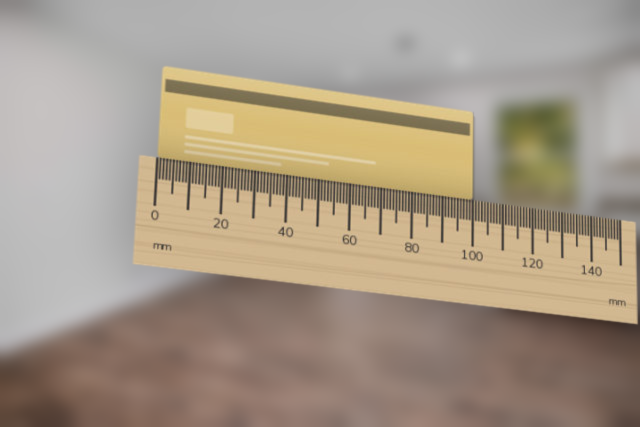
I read value=100 unit=mm
